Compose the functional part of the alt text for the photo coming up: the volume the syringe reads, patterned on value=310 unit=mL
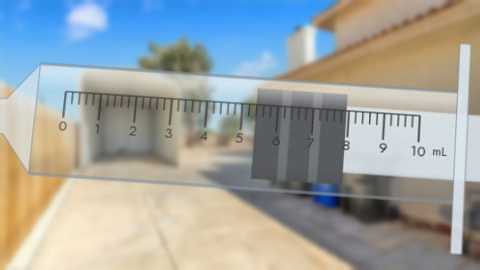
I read value=5.4 unit=mL
